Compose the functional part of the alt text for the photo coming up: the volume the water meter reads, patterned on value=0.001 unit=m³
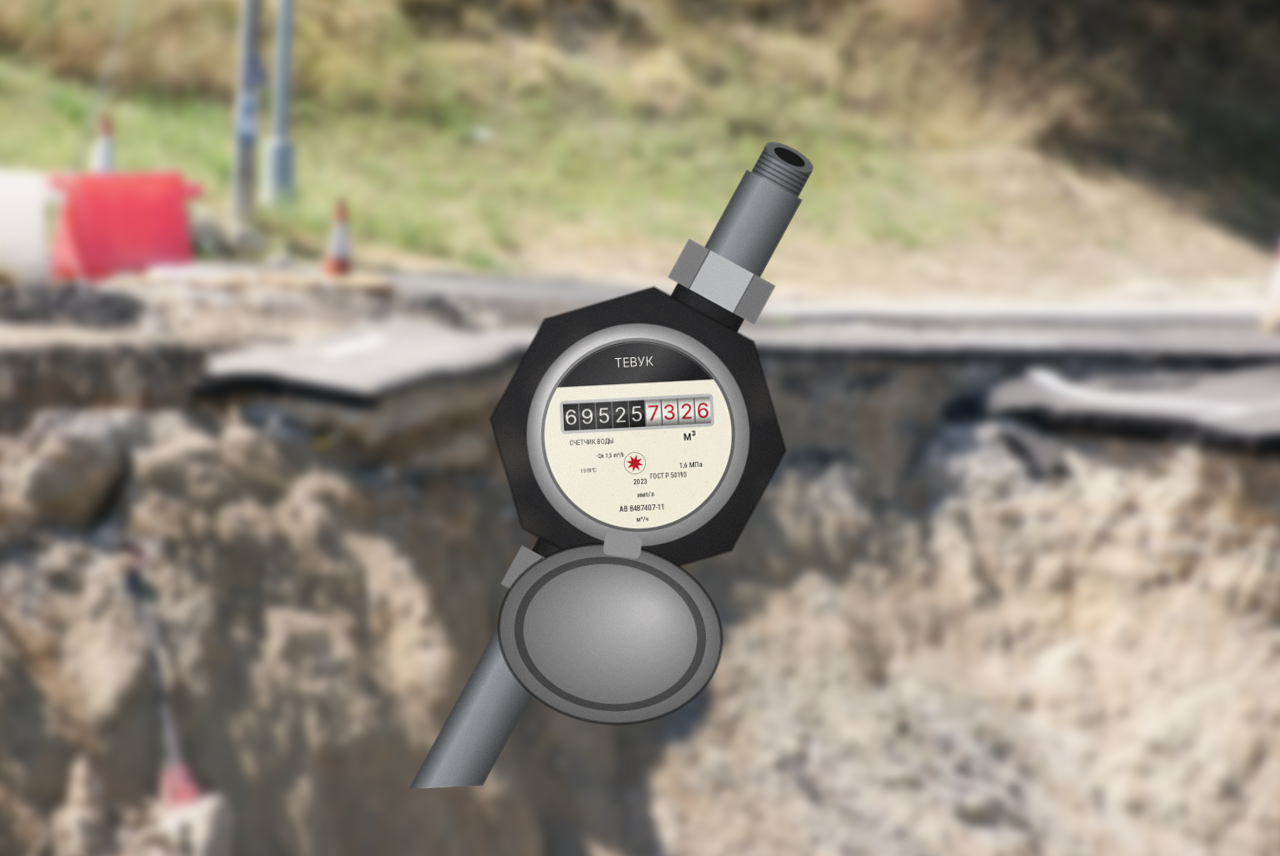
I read value=69525.7326 unit=m³
